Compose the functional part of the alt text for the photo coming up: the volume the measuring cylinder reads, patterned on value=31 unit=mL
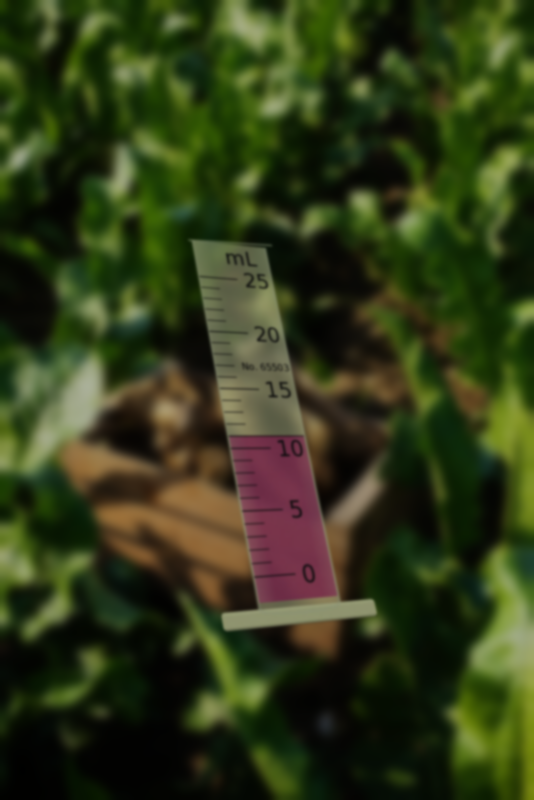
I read value=11 unit=mL
